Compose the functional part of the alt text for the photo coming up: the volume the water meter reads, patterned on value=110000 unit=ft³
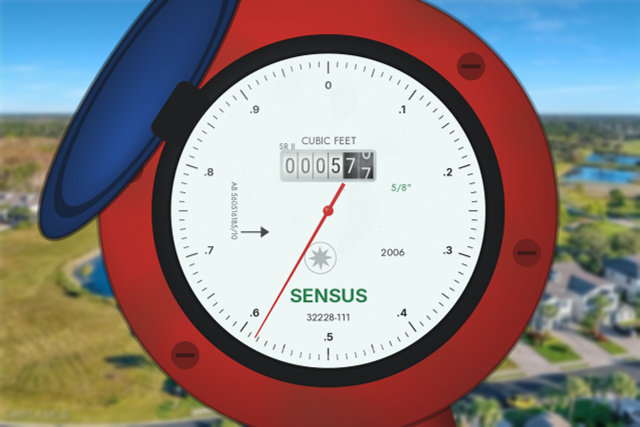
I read value=576.58 unit=ft³
